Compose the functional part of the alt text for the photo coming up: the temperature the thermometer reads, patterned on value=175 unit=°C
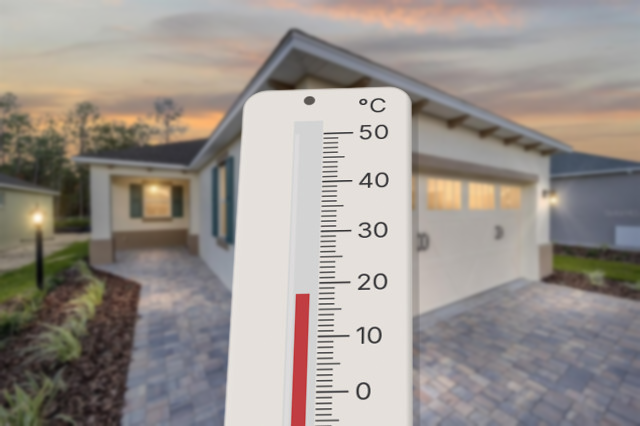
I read value=18 unit=°C
